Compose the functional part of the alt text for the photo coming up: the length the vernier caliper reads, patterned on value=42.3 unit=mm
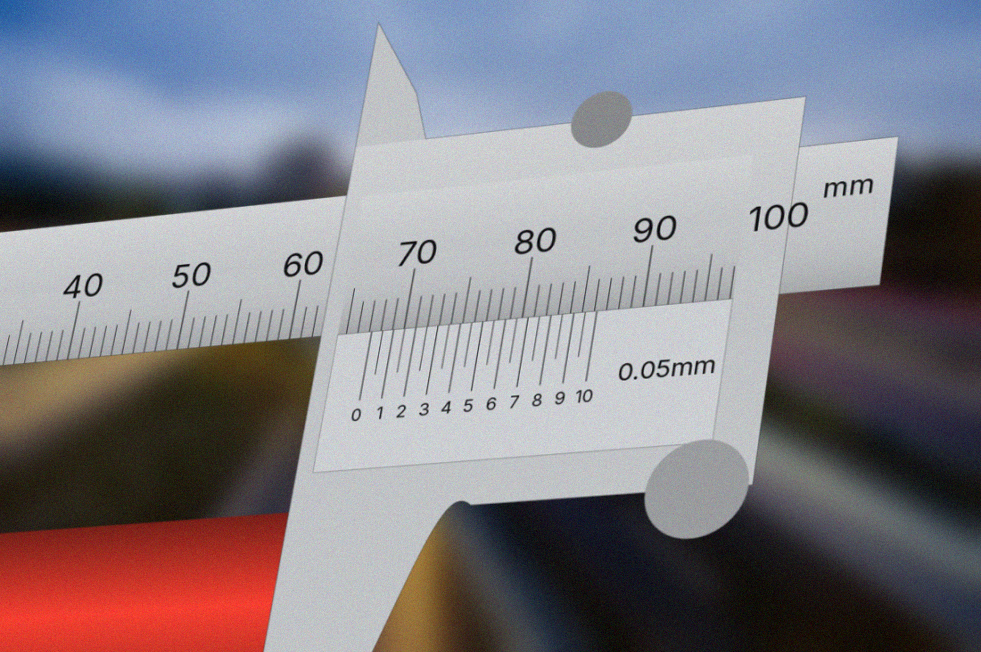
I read value=67.2 unit=mm
